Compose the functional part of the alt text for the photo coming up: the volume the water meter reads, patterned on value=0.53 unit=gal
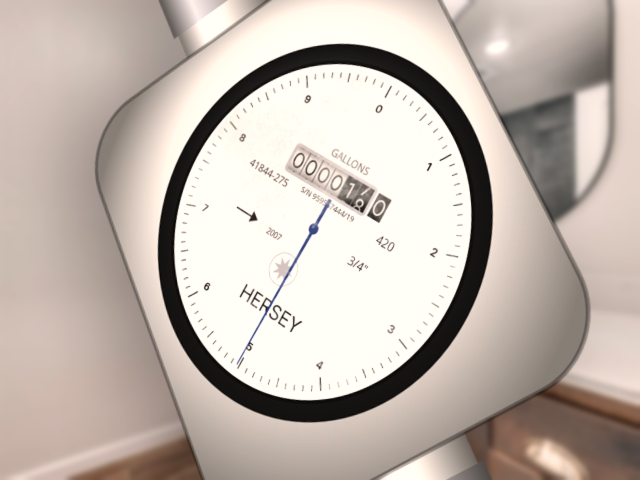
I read value=175.0 unit=gal
